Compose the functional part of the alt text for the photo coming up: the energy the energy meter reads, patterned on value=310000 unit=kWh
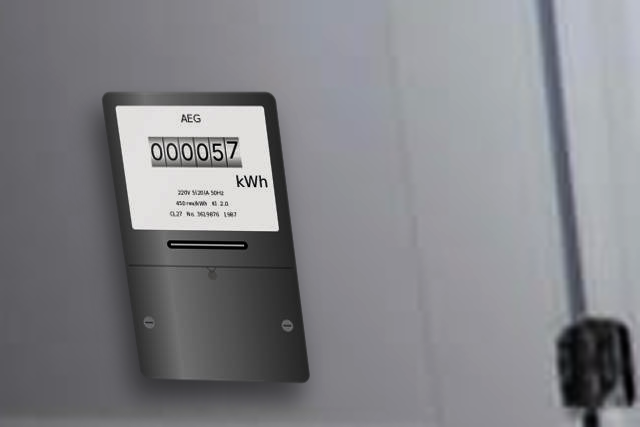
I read value=57 unit=kWh
